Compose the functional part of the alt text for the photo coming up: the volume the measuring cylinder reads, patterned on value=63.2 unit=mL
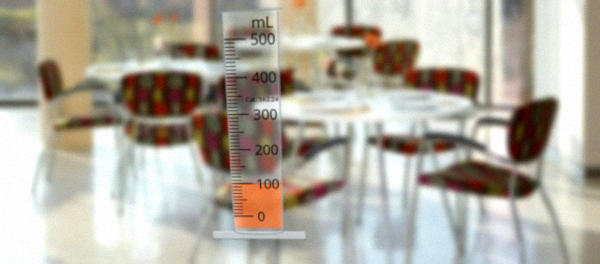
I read value=100 unit=mL
